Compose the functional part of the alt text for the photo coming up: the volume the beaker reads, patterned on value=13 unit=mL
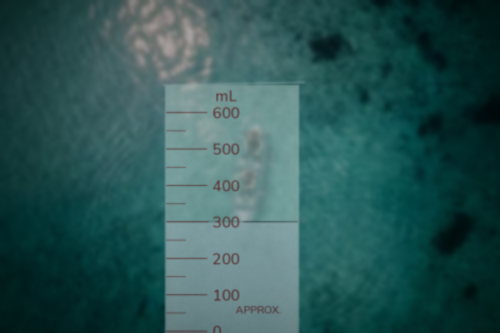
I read value=300 unit=mL
